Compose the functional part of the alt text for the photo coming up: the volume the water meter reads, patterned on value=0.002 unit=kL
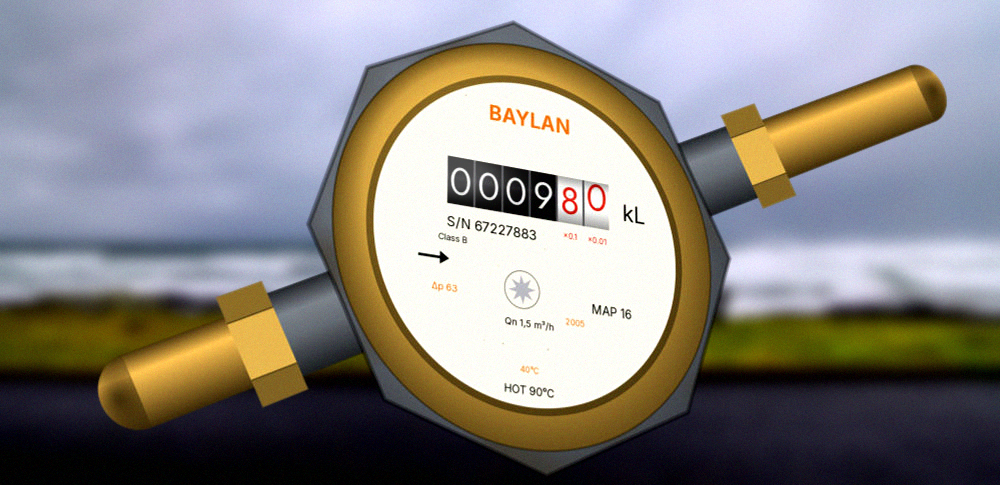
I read value=9.80 unit=kL
